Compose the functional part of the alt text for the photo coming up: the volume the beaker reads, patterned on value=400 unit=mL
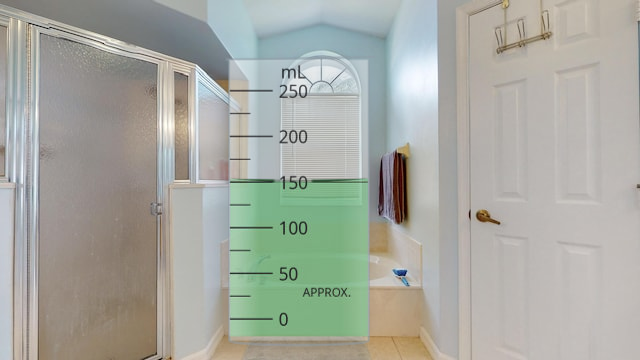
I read value=150 unit=mL
